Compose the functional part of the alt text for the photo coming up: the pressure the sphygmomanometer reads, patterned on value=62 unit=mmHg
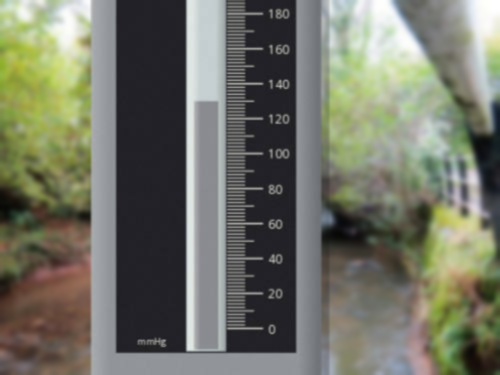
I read value=130 unit=mmHg
